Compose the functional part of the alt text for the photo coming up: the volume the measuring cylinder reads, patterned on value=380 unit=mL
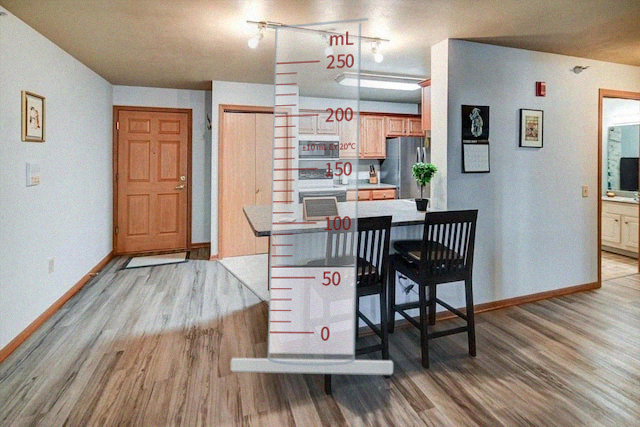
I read value=60 unit=mL
